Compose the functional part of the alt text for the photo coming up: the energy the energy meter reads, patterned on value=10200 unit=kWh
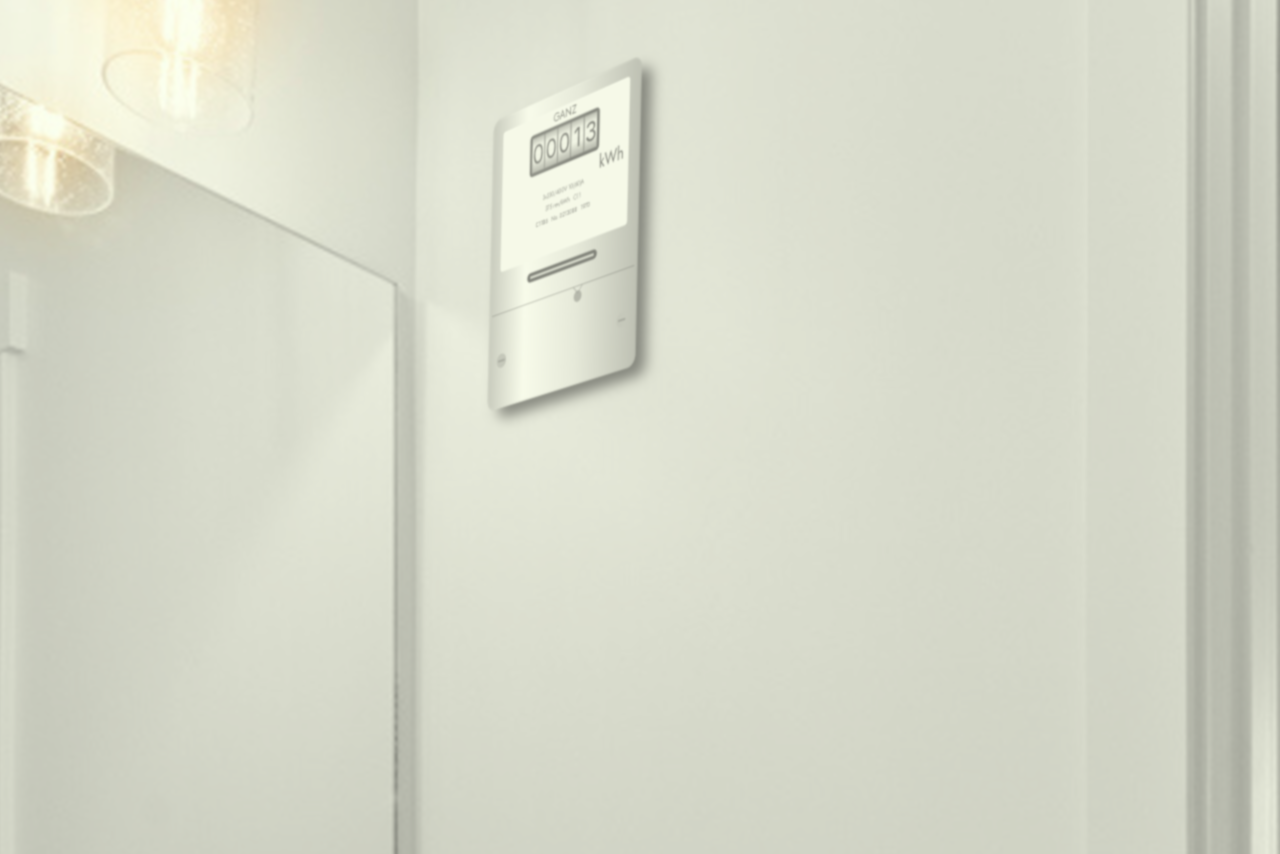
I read value=13 unit=kWh
